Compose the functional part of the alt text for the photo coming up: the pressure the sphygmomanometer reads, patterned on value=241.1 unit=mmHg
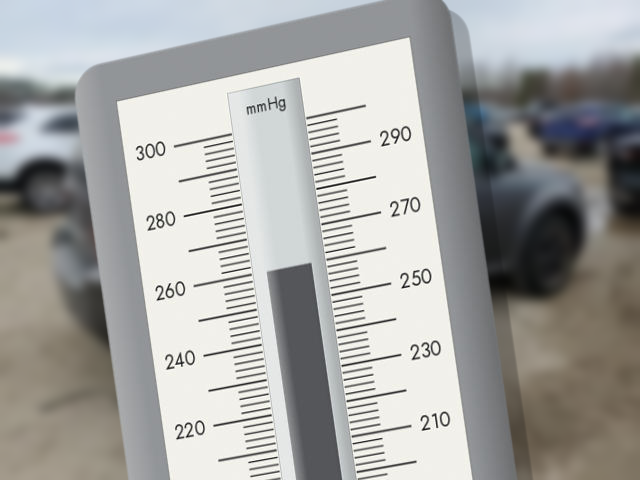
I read value=260 unit=mmHg
